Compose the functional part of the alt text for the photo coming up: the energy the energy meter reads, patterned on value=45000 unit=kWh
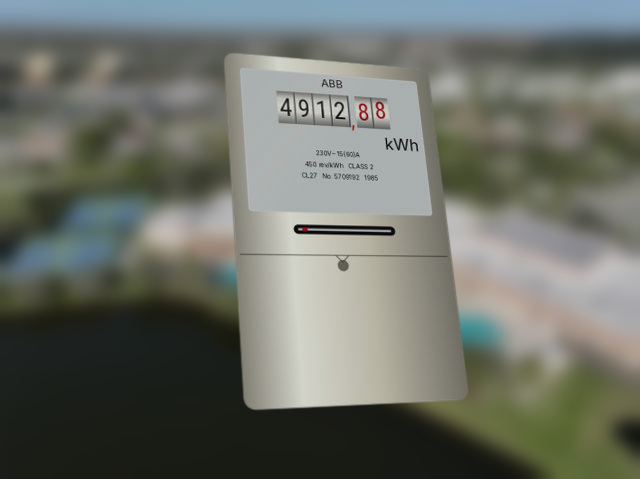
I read value=4912.88 unit=kWh
